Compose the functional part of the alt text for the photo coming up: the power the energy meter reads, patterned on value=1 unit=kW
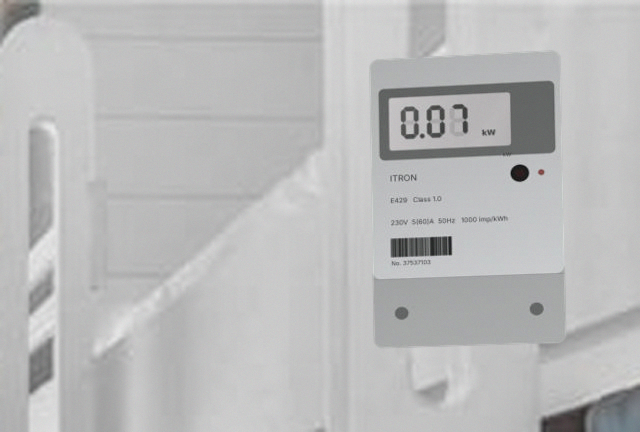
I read value=0.07 unit=kW
